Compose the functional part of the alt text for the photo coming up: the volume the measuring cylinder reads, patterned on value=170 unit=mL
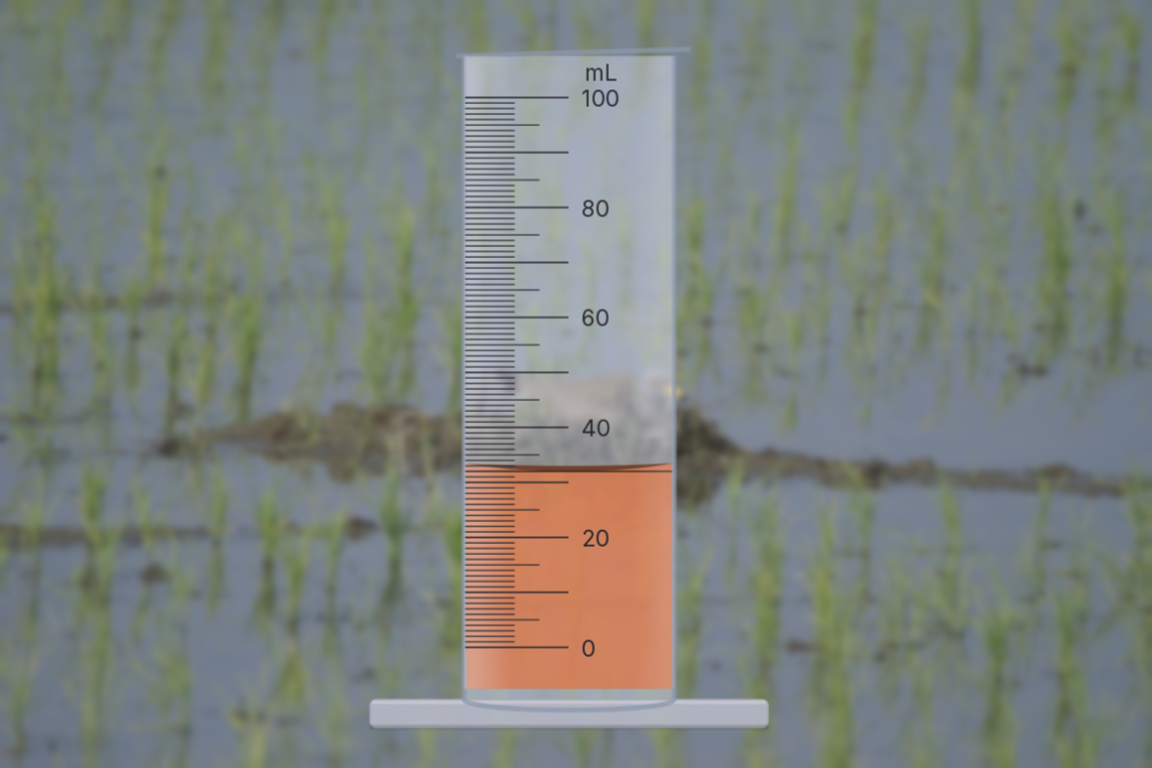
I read value=32 unit=mL
